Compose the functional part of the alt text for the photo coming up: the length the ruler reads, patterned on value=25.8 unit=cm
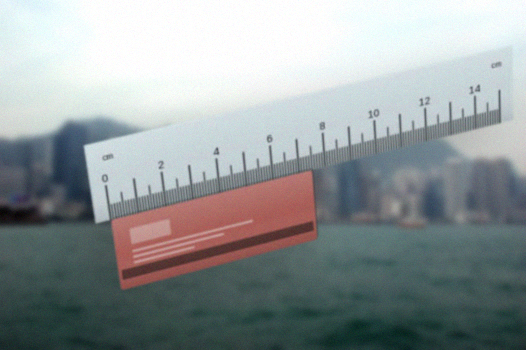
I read value=7.5 unit=cm
